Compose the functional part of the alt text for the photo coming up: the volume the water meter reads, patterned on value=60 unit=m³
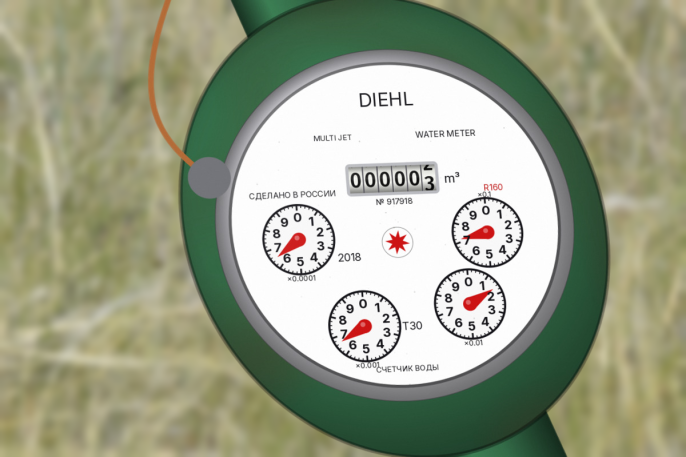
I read value=2.7166 unit=m³
